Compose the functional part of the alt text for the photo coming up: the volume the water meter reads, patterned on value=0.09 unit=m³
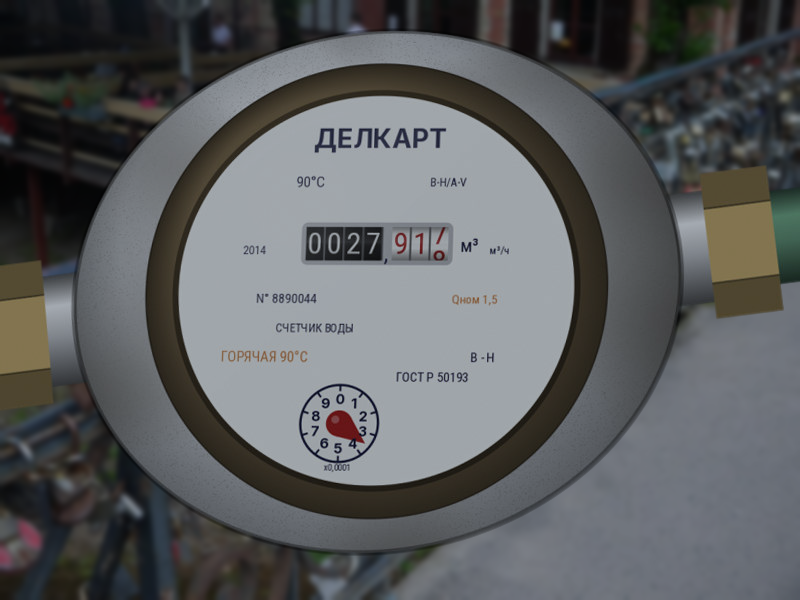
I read value=27.9173 unit=m³
